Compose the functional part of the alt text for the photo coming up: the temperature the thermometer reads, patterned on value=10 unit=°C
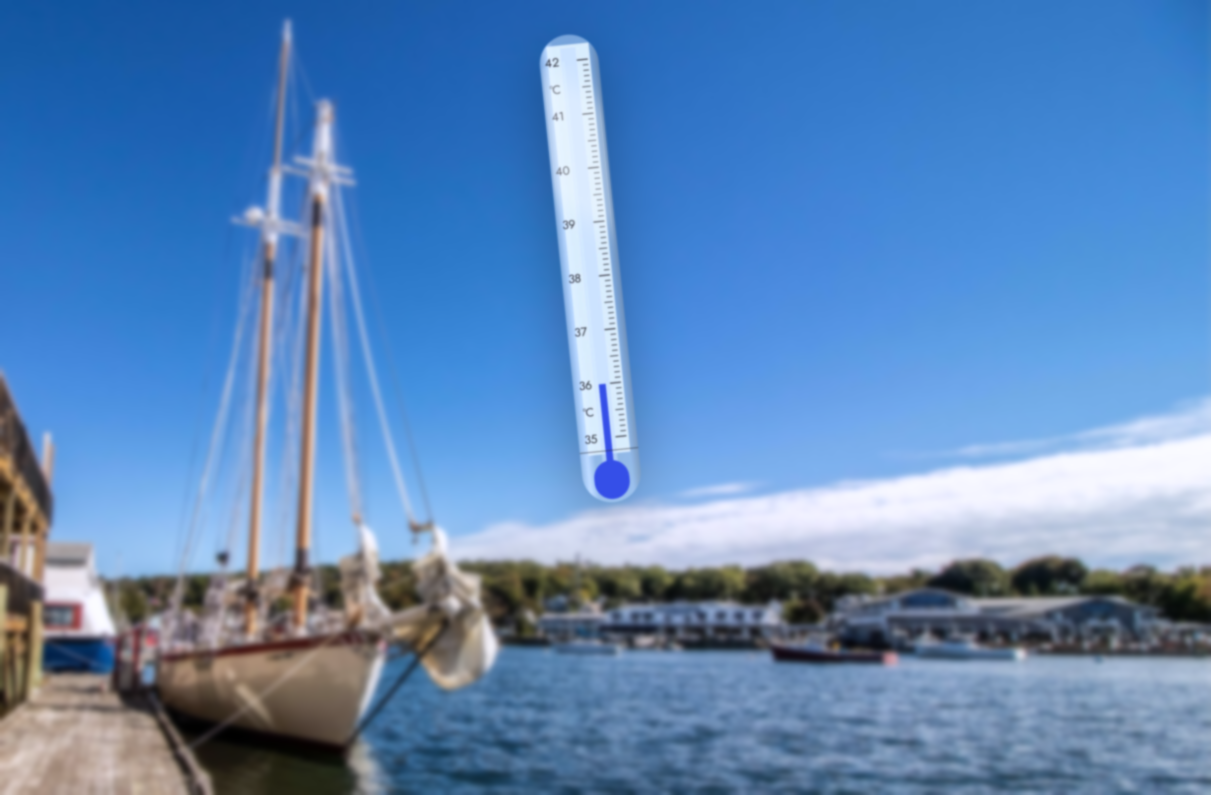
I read value=36 unit=°C
